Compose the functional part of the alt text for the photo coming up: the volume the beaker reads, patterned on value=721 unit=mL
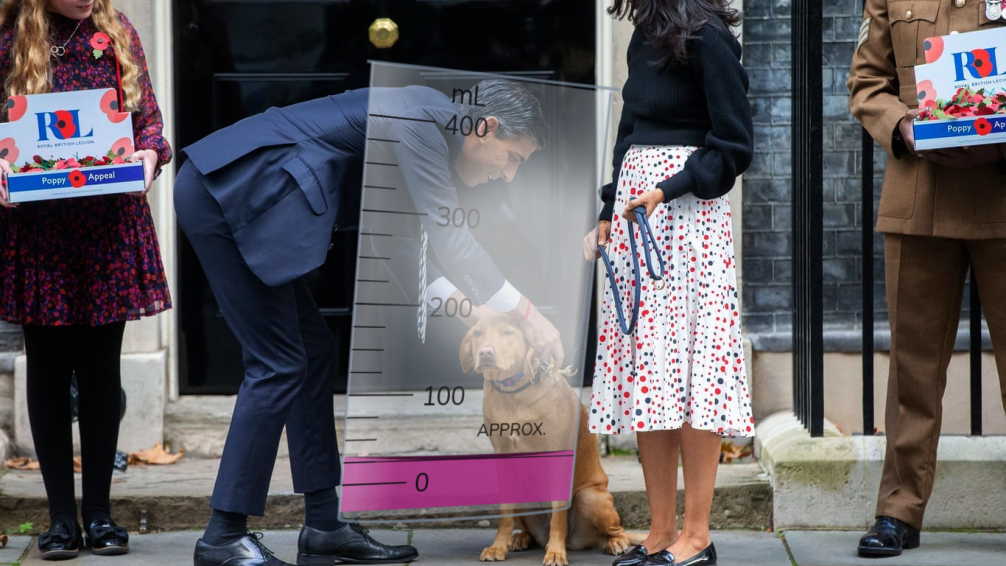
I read value=25 unit=mL
